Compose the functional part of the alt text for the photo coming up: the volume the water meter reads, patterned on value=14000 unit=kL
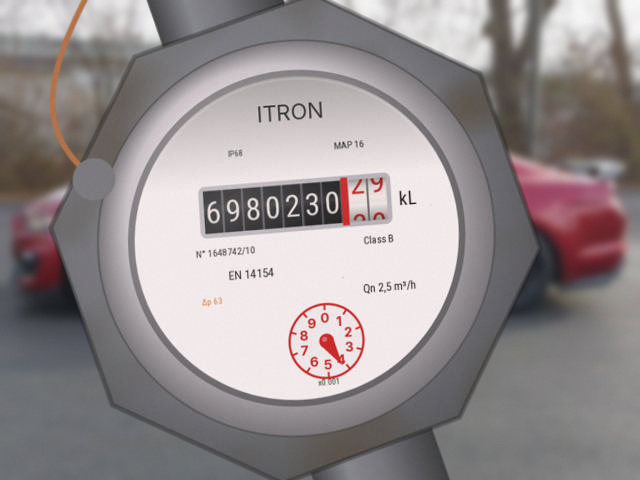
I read value=6980230.294 unit=kL
